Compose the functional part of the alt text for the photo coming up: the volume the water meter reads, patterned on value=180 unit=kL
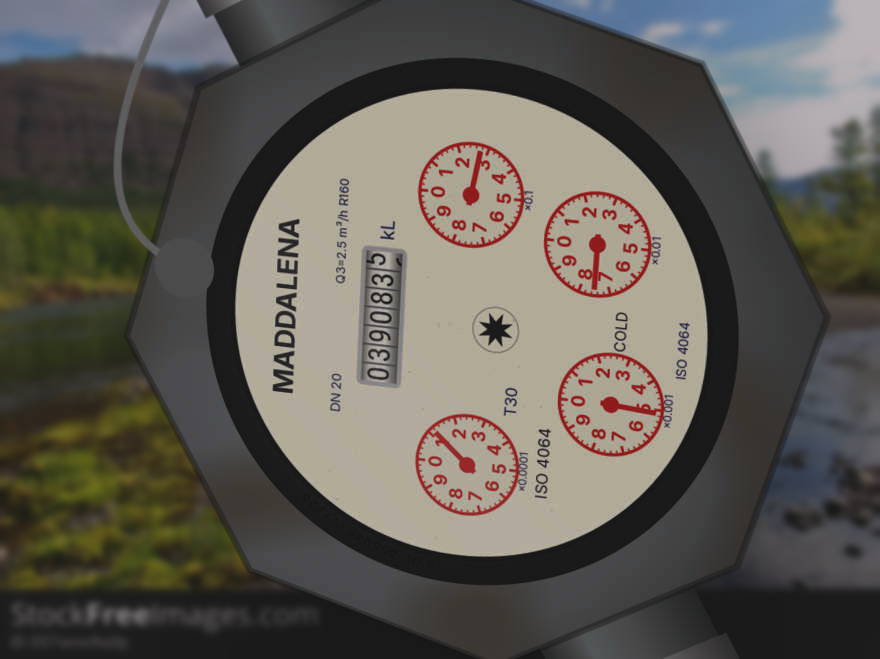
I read value=390835.2751 unit=kL
